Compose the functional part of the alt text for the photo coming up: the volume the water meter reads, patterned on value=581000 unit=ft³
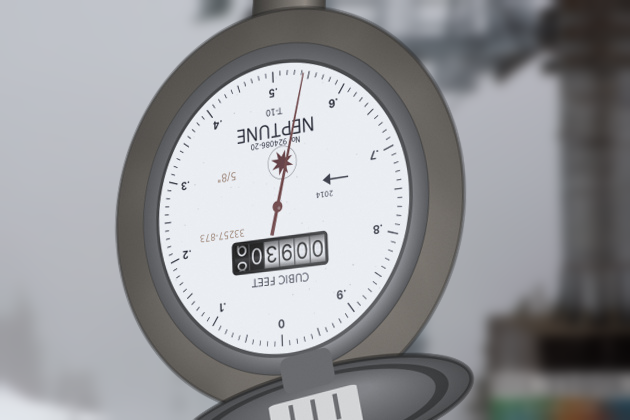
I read value=9308.54 unit=ft³
